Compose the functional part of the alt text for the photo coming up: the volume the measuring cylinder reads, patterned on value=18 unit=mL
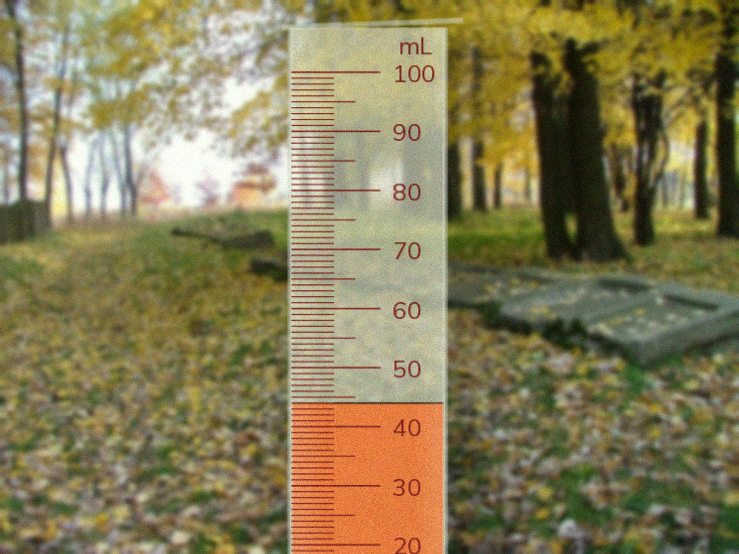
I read value=44 unit=mL
